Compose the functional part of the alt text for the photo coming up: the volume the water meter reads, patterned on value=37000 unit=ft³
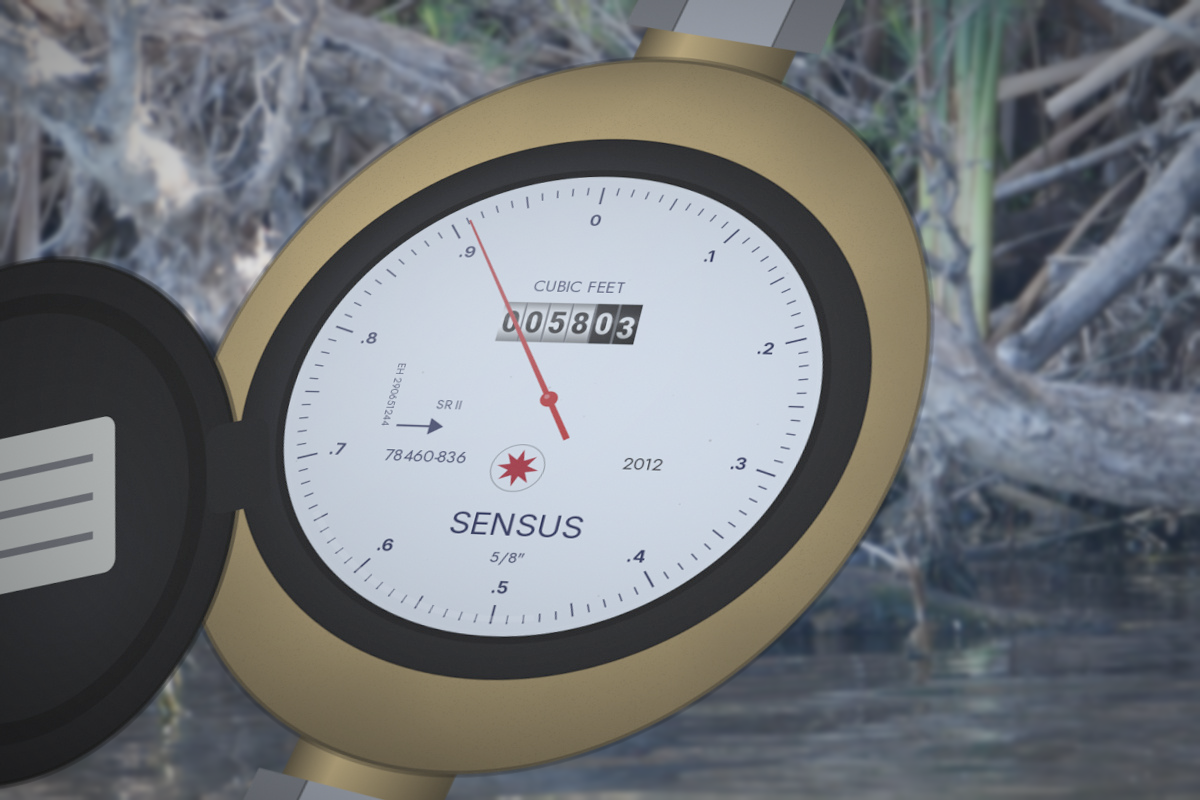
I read value=5802.91 unit=ft³
